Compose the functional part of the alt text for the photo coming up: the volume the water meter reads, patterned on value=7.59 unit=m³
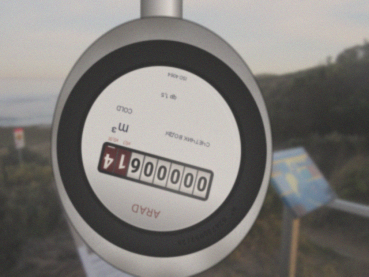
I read value=6.14 unit=m³
